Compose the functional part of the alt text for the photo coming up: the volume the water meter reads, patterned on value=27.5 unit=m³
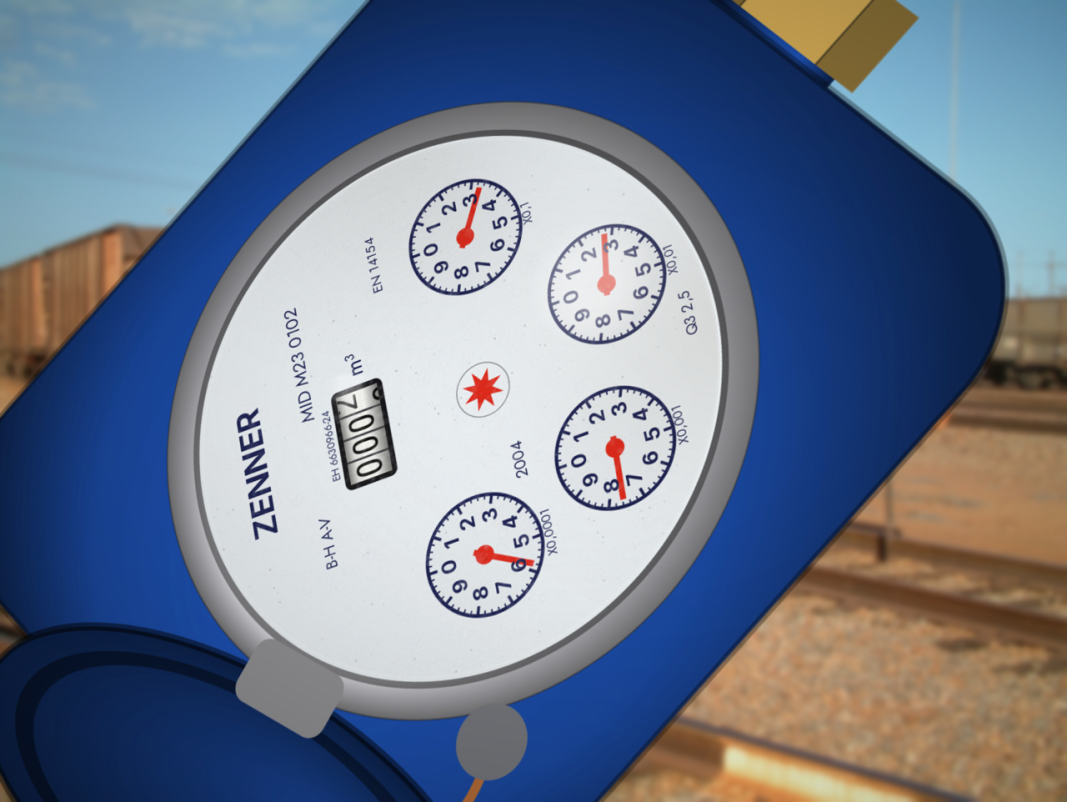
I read value=2.3275 unit=m³
